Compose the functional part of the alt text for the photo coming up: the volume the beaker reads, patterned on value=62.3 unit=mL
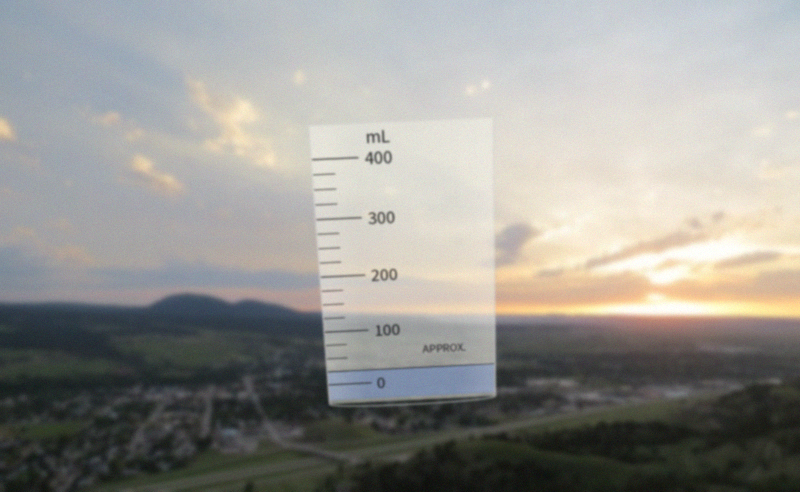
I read value=25 unit=mL
